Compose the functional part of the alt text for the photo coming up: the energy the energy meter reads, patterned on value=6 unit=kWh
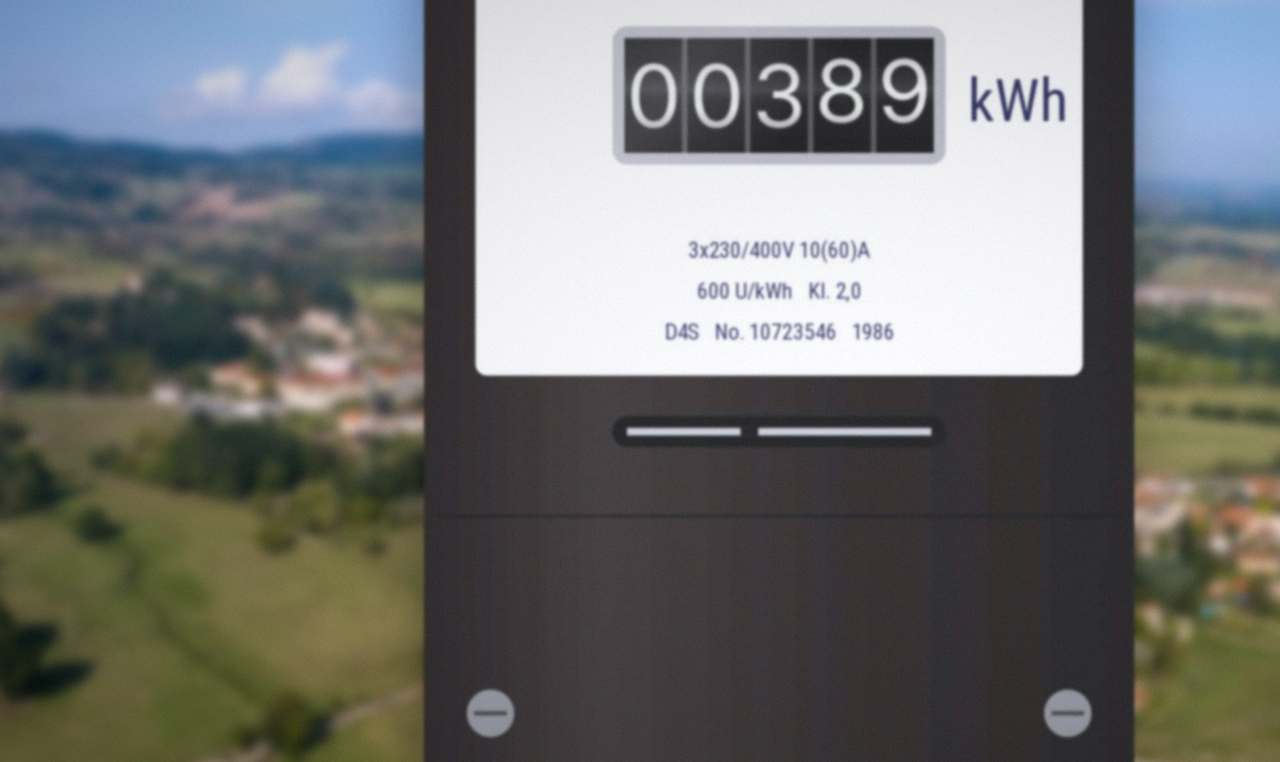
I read value=389 unit=kWh
